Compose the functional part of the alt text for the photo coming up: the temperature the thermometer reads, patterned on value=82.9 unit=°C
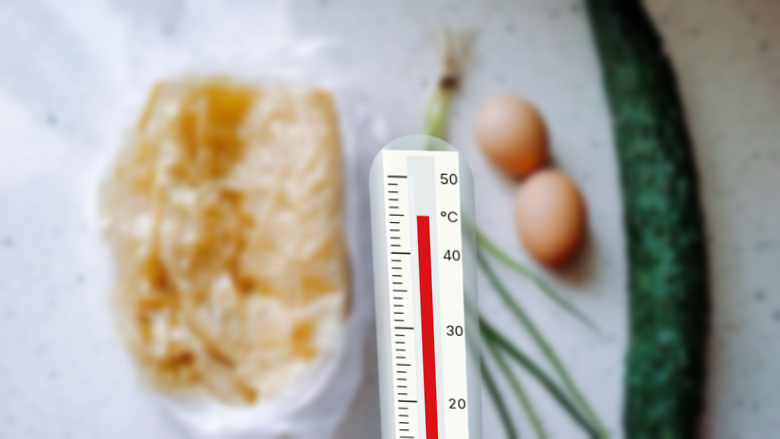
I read value=45 unit=°C
